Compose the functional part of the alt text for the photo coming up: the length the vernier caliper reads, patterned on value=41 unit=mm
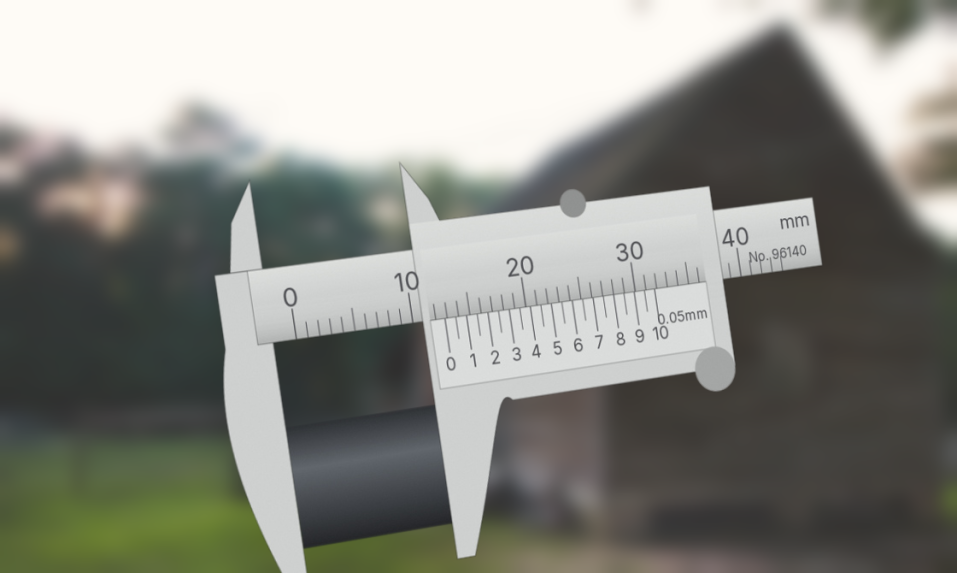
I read value=12.8 unit=mm
